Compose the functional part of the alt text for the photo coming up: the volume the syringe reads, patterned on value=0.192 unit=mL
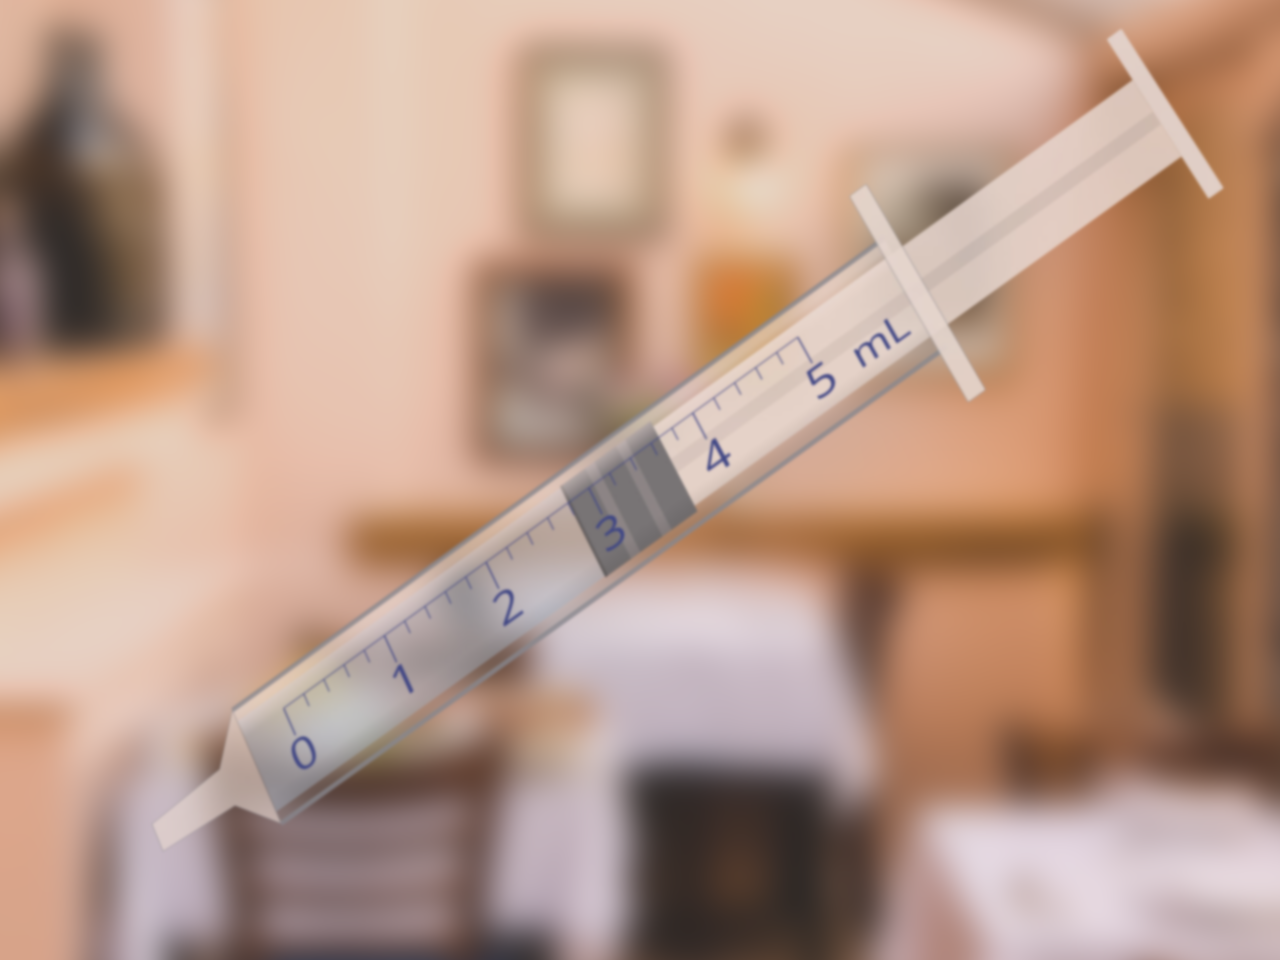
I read value=2.8 unit=mL
